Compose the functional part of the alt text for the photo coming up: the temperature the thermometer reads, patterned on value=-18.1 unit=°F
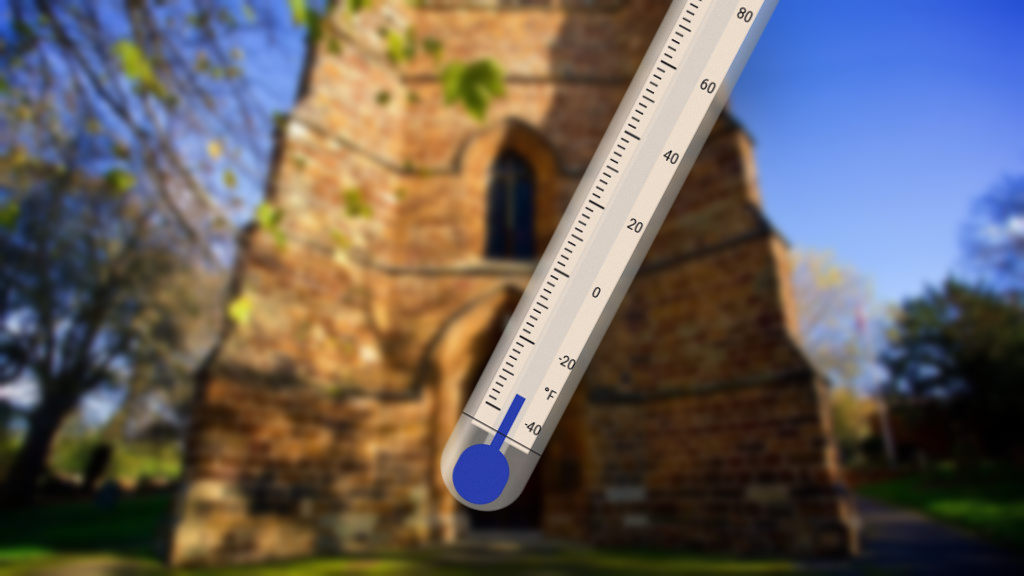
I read value=-34 unit=°F
